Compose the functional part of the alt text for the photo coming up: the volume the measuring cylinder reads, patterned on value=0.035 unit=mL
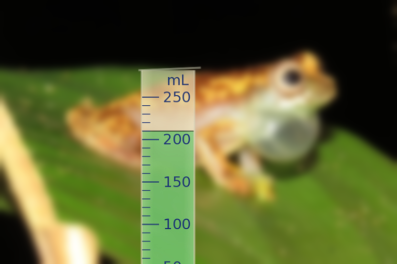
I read value=210 unit=mL
